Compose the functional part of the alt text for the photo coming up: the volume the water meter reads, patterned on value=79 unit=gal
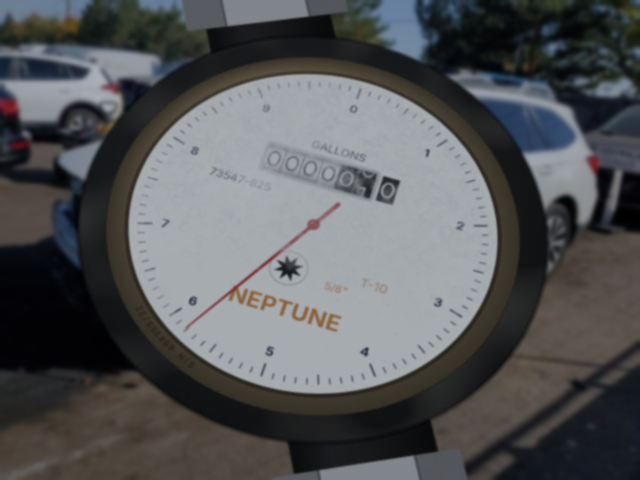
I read value=5.8 unit=gal
